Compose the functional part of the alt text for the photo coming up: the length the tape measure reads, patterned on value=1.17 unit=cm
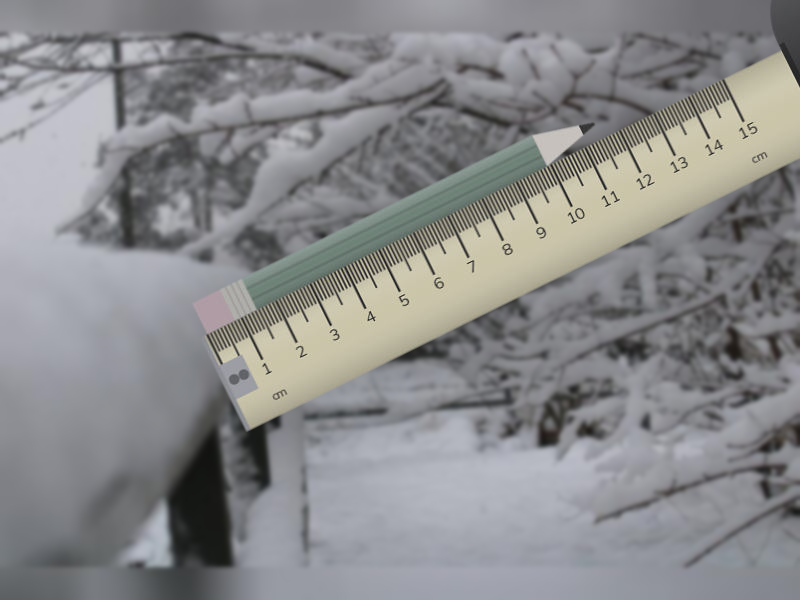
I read value=11.5 unit=cm
